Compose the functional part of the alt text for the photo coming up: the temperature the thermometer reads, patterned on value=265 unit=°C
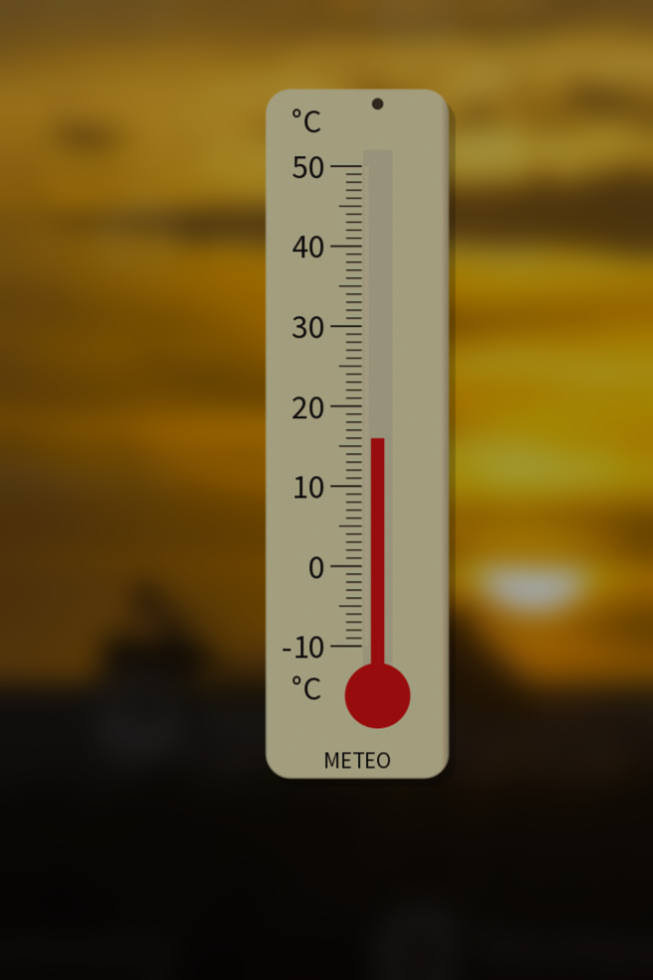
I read value=16 unit=°C
